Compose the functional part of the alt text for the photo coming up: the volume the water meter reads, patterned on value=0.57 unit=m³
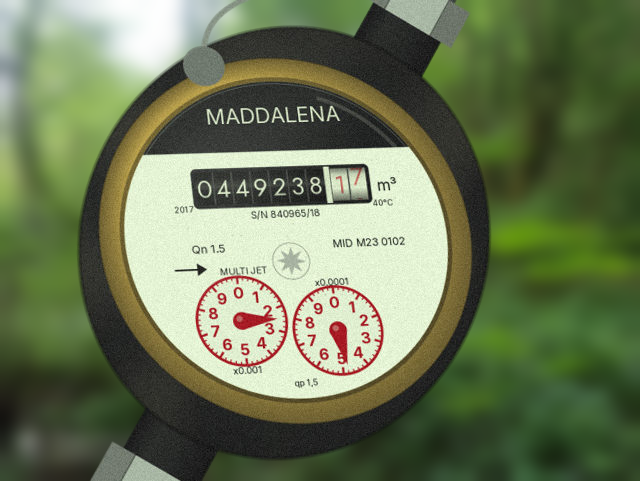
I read value=449238.1724 unit=m³
